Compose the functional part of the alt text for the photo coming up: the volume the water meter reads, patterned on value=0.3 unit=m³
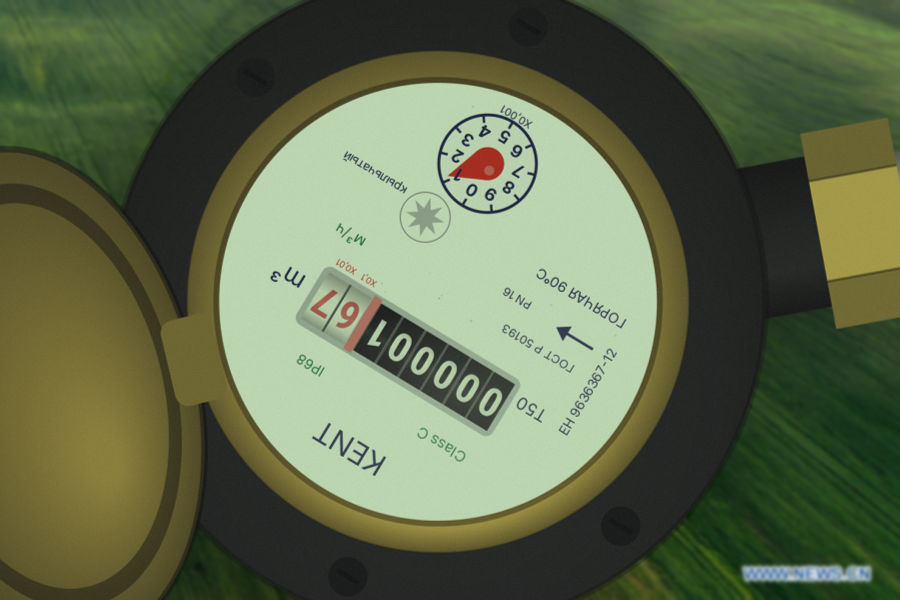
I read value=1.671 unit=m³
